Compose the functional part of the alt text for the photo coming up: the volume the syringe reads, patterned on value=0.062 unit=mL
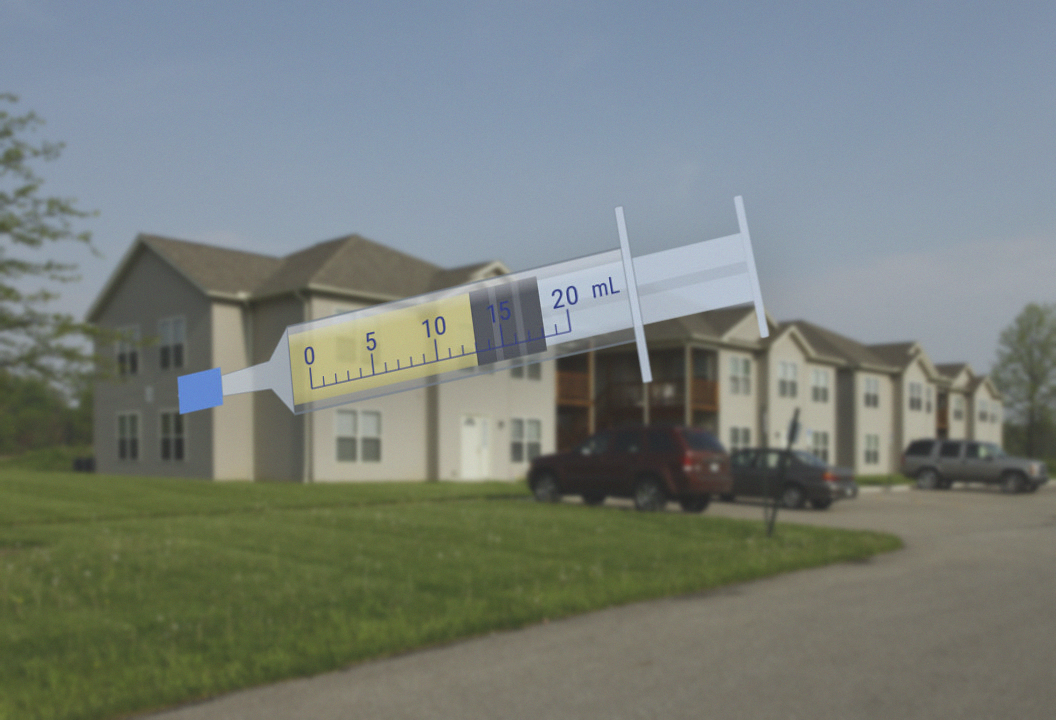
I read value=13 unit=mL
